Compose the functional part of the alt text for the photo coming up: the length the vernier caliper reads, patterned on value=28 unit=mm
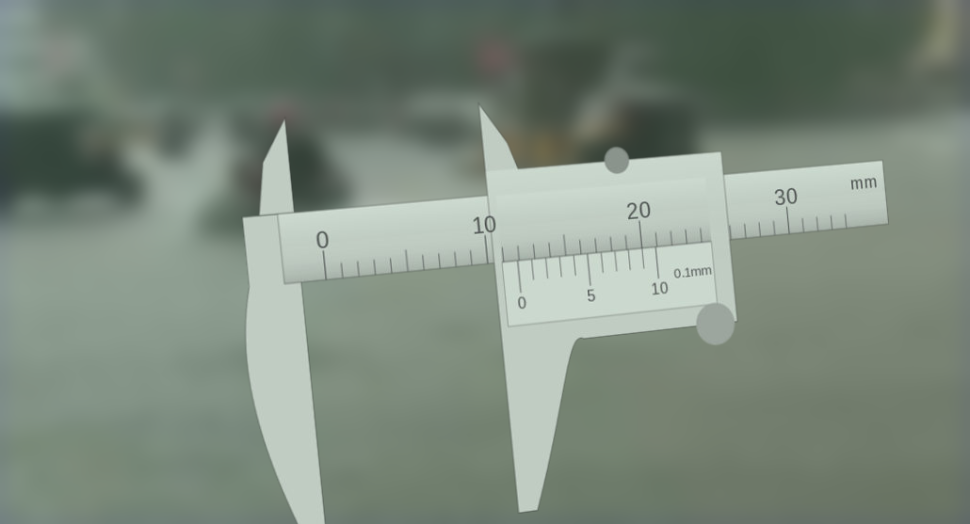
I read value=11.9 unit=mm
